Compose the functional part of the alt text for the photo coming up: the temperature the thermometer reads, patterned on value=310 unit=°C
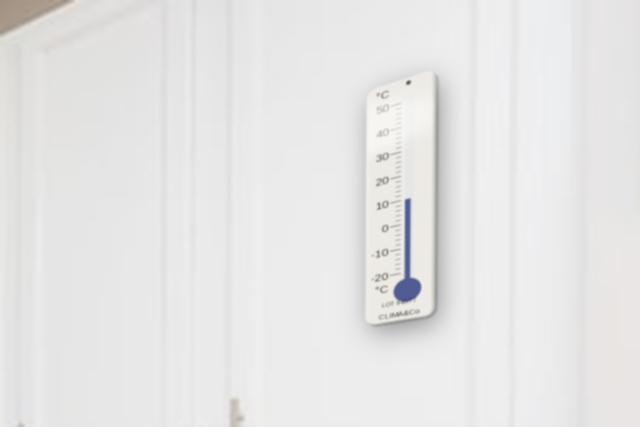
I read value=10 unit=°C
